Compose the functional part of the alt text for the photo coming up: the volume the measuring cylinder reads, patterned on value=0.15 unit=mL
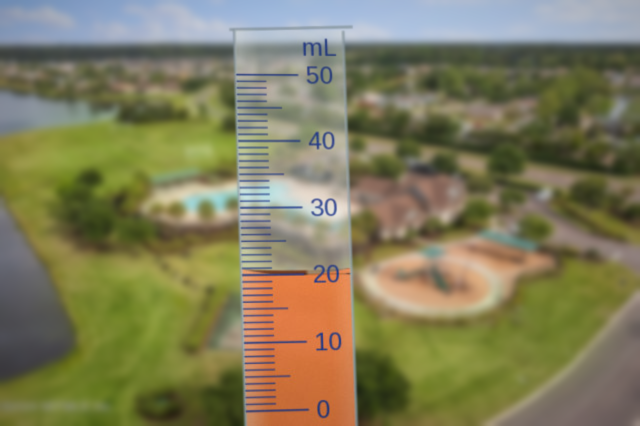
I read value=20 unit=mL
